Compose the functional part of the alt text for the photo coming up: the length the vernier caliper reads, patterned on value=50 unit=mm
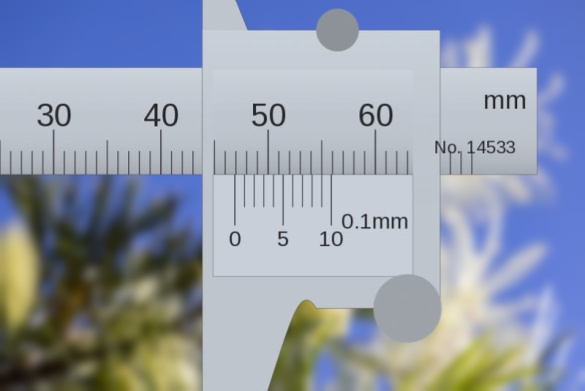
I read value=46.9 unit=mm
